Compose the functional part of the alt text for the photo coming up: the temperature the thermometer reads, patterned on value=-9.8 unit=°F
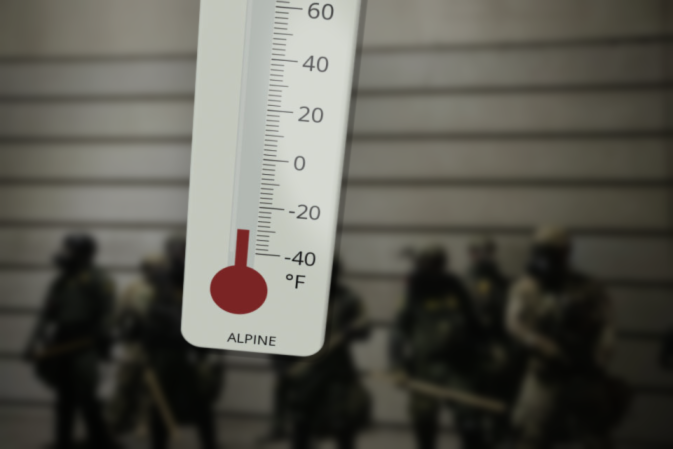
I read value=-30 unit=°F
